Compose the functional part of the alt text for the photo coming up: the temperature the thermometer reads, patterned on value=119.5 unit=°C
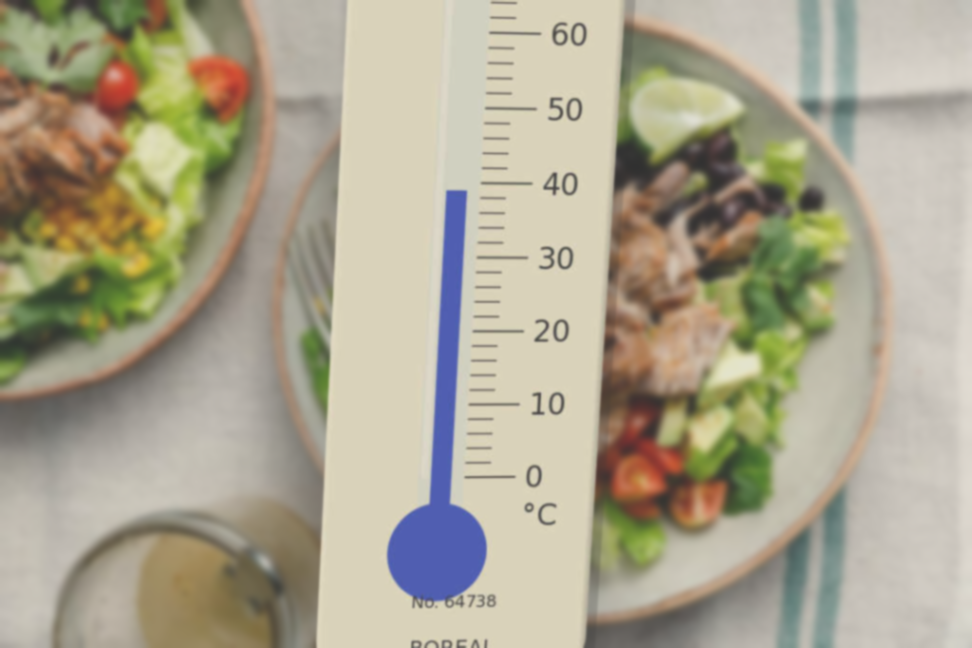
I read value=39 unit=°C
